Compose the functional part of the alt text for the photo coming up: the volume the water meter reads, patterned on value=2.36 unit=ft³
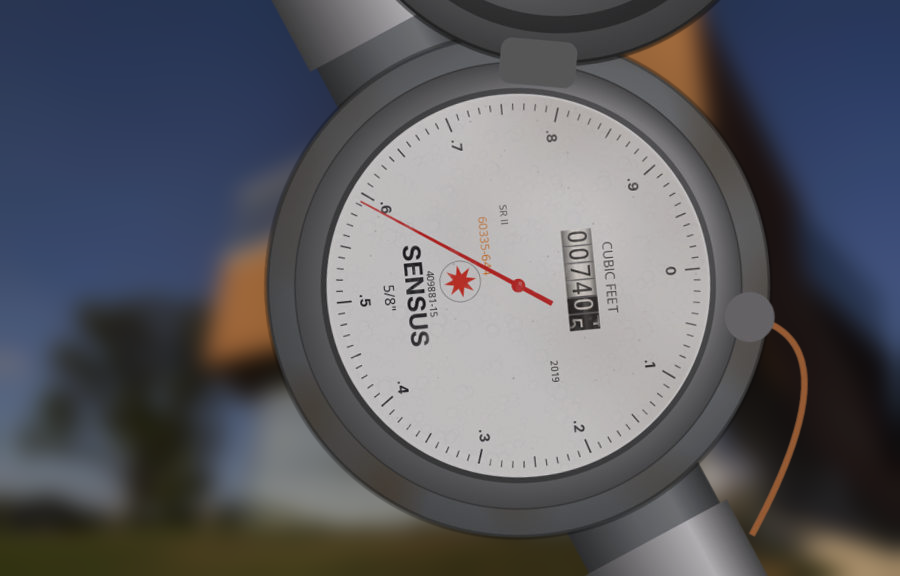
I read value=7404.59 unit=ft³
